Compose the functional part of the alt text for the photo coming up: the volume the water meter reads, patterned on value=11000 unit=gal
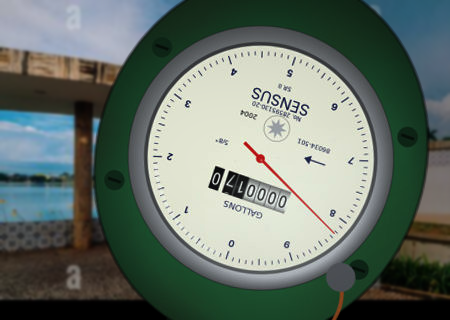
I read value=168.2 unit=gal
